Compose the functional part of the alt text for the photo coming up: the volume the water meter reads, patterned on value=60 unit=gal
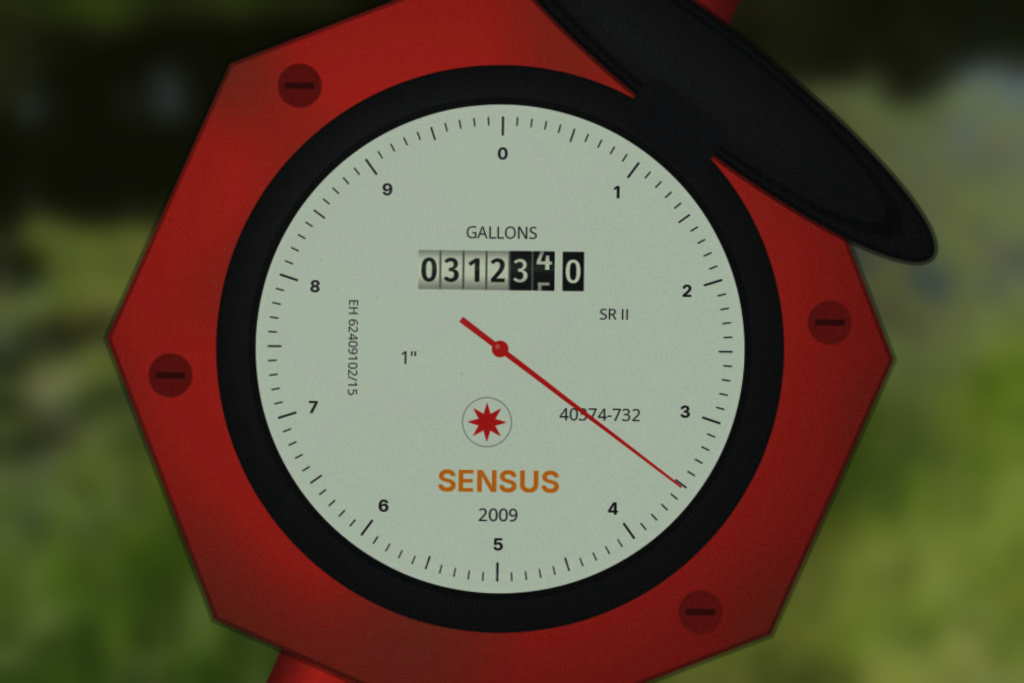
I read value=312343.5 unit=gal
